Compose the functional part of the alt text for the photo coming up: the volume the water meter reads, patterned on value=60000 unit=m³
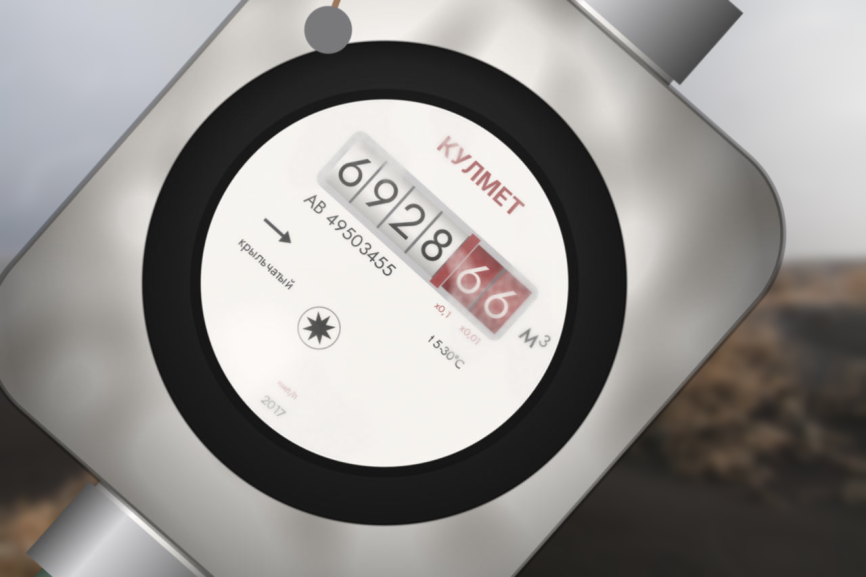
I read value=6928.66 unit=m³
